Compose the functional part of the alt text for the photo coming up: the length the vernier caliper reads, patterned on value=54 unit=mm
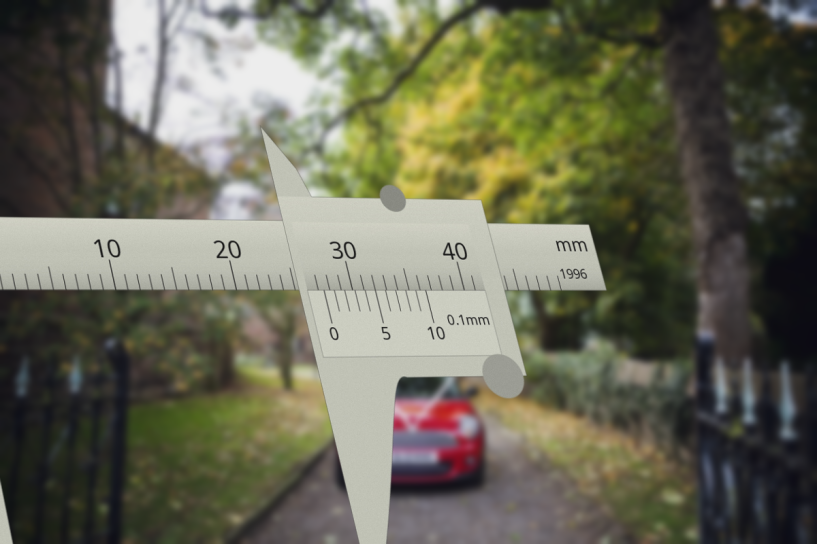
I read value=27.5 unit=mm
